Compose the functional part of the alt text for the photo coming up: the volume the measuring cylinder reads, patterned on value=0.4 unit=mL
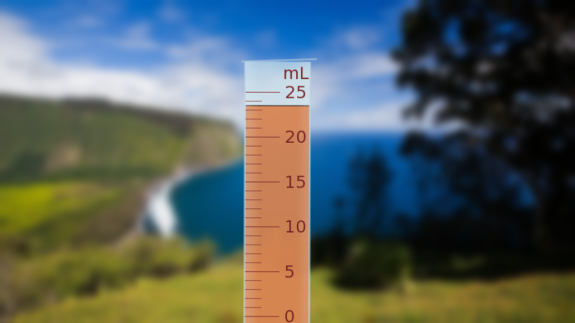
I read value=23.5 unit=mL
